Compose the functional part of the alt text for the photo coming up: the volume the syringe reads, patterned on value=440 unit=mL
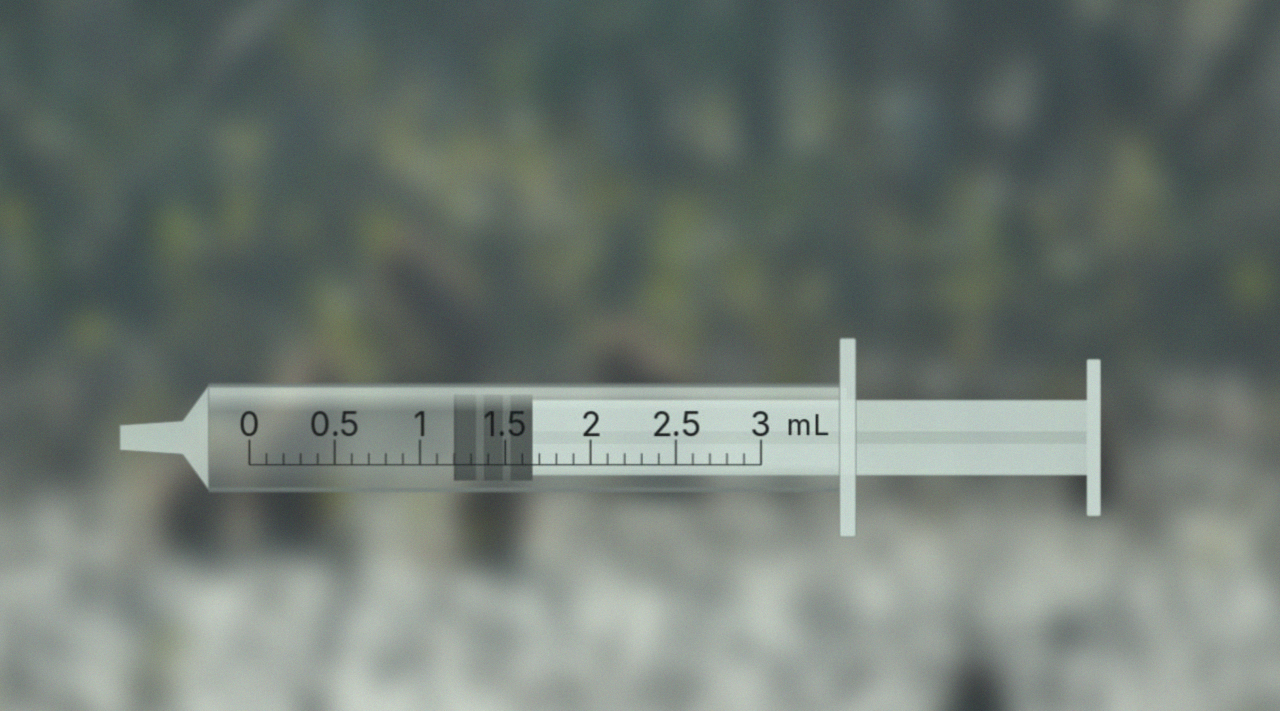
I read value=1.2 unit=mL
